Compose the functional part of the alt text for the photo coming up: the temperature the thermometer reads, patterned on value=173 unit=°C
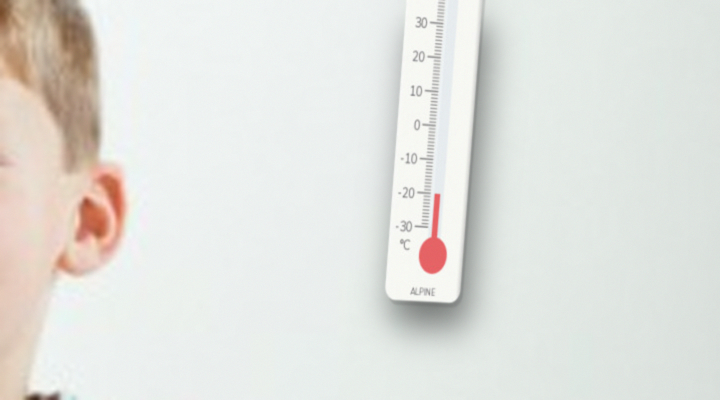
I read value=-20 unit=°C
